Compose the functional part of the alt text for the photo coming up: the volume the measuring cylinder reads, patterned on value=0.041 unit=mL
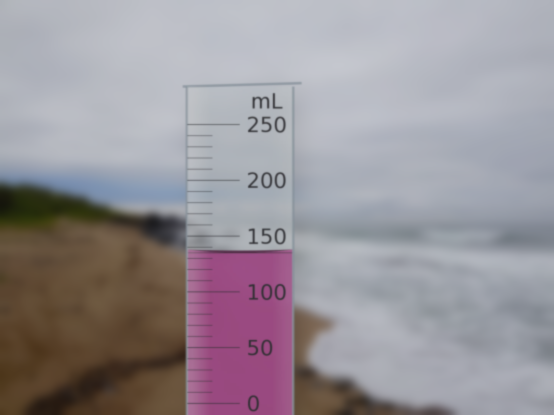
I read value=135 unit=mL
